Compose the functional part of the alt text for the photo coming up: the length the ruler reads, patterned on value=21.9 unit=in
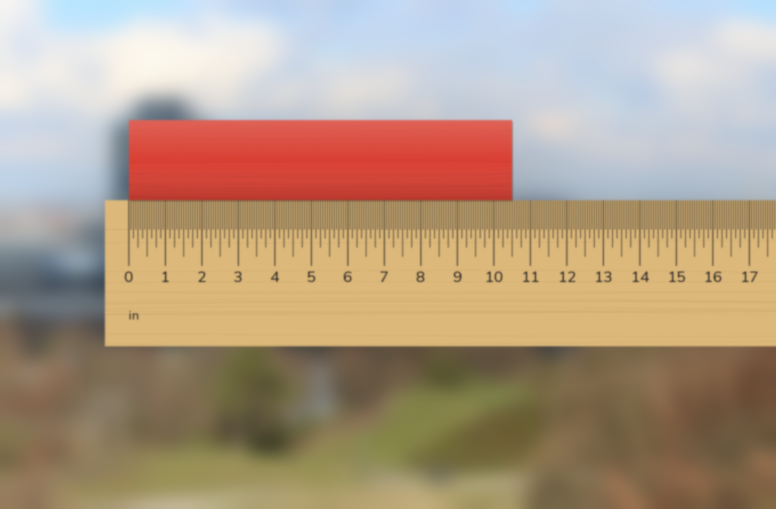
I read value=10.5 unit=in
